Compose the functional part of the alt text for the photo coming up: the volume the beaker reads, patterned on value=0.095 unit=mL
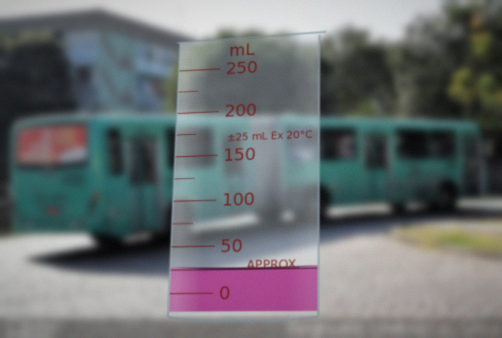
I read value=25 unit=mL
